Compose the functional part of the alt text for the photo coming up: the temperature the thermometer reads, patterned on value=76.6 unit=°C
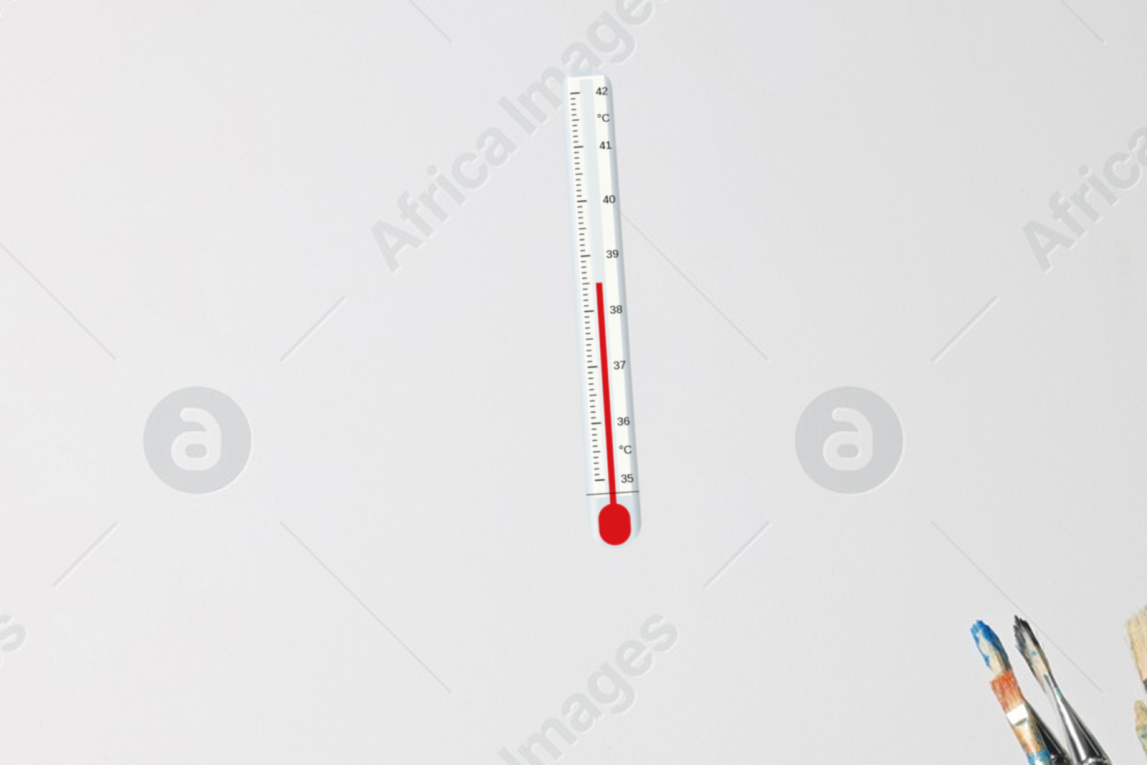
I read value=38.5 unit=°C
